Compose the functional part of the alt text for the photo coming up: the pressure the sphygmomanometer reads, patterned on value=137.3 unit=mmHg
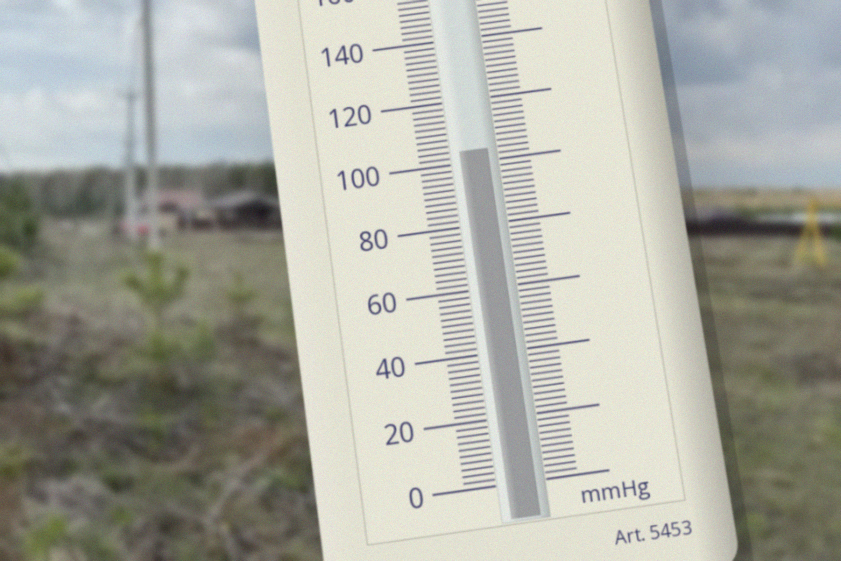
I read value=104 unit=mmHg
